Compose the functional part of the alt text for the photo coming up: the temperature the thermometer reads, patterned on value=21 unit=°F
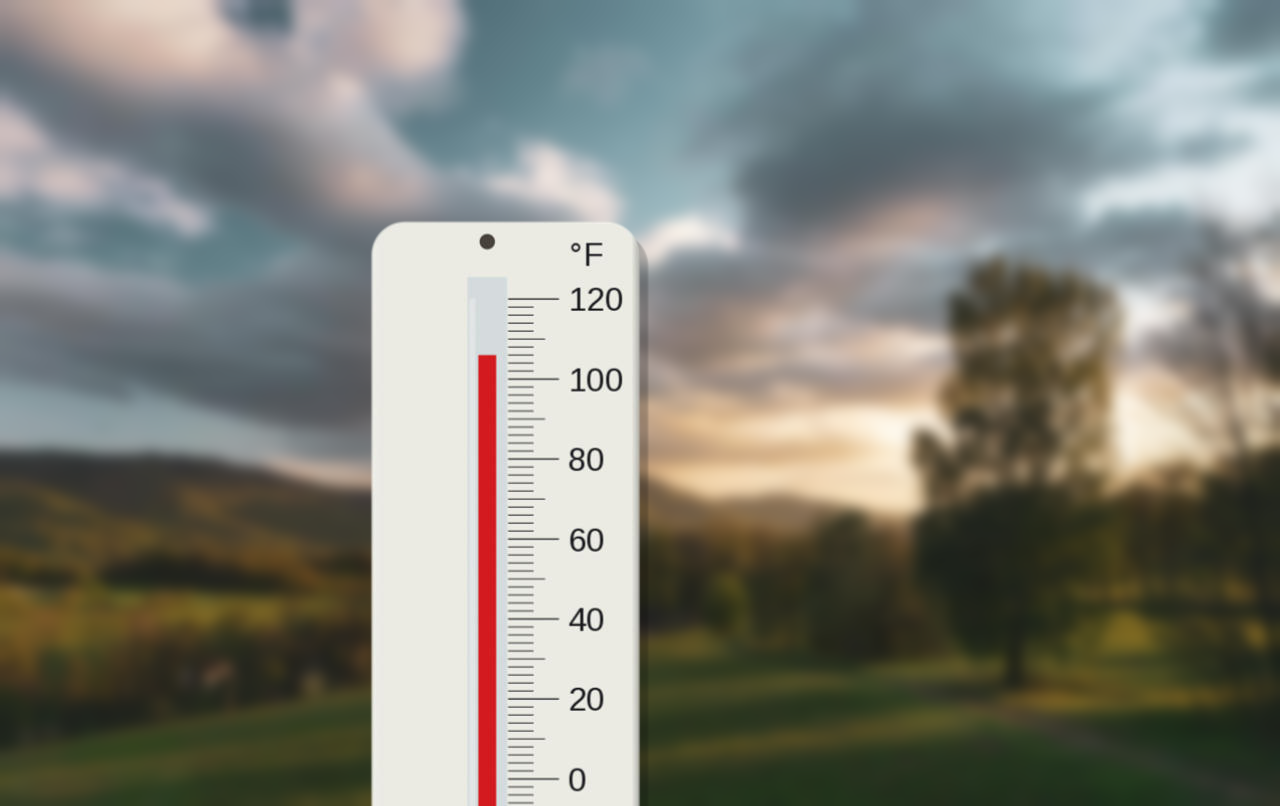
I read value=106 unit=°F
